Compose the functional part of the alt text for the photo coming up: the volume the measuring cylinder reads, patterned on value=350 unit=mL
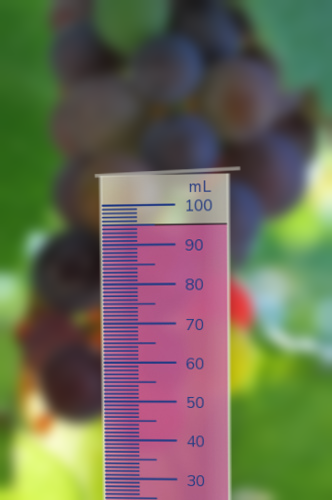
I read value=95 unit=mL
